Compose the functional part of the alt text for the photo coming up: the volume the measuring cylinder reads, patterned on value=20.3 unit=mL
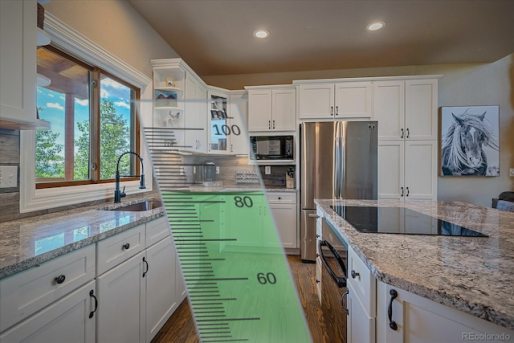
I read value=82 unit=mL
